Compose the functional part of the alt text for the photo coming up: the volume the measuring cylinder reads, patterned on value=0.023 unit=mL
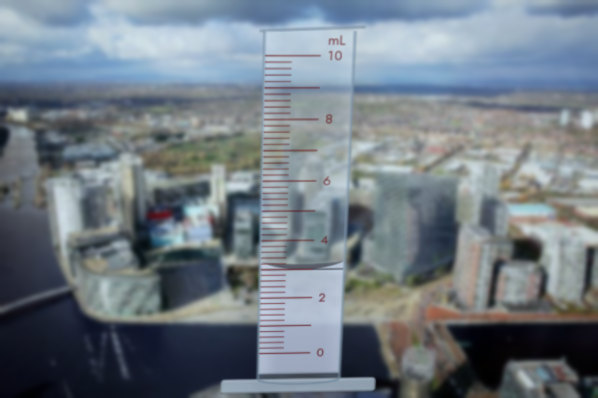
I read value=3 unit=mL
